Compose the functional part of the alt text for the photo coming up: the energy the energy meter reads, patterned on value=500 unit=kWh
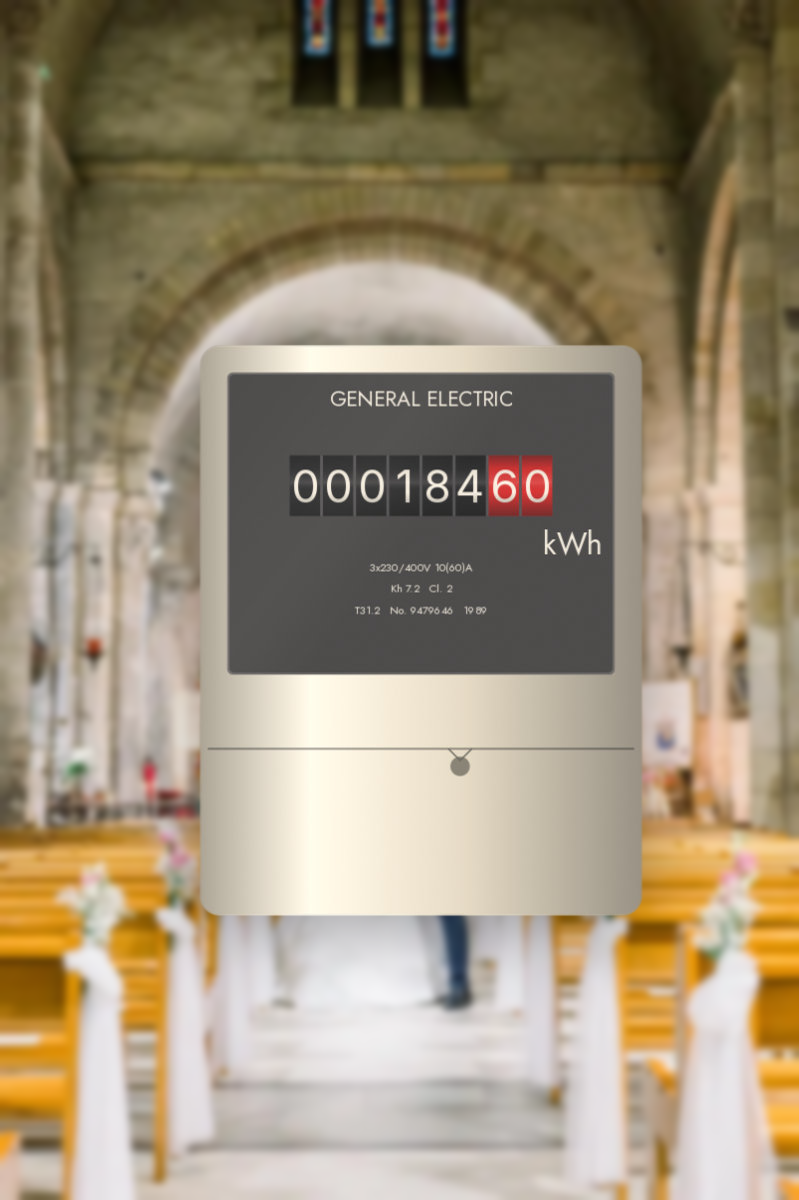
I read value=184.60 unit=kWh
